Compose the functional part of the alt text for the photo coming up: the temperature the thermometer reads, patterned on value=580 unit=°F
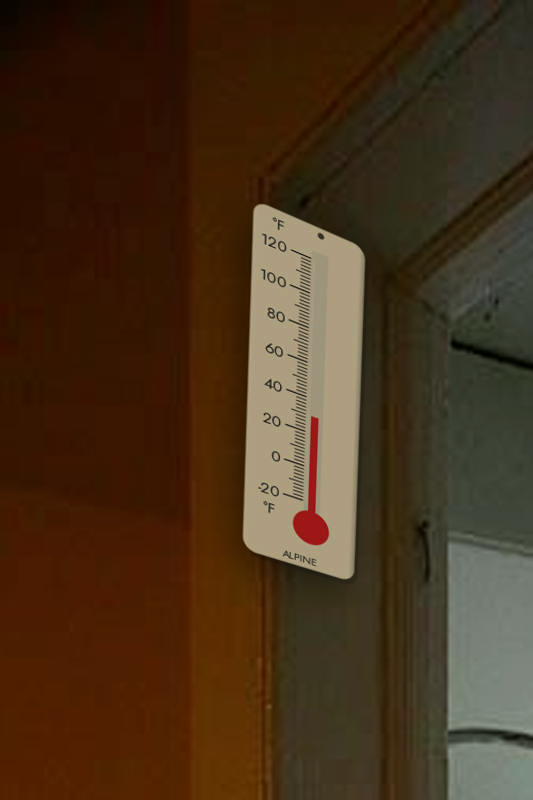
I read value=30 unit=°F
